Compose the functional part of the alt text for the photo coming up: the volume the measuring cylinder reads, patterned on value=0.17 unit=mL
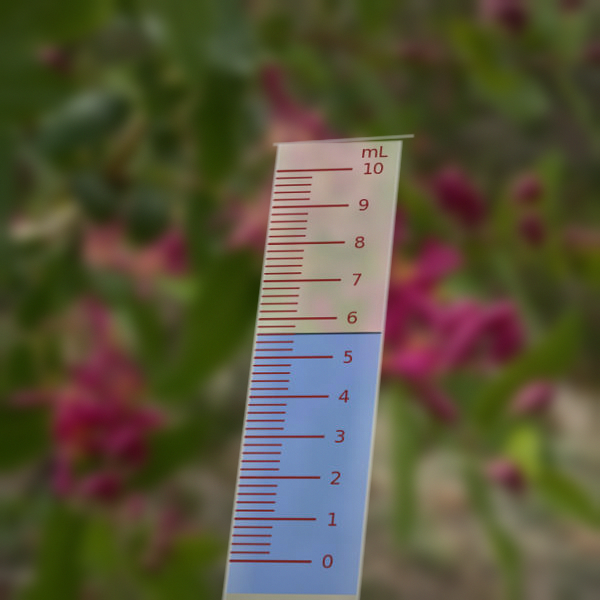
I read value=5.6 unit=mL
